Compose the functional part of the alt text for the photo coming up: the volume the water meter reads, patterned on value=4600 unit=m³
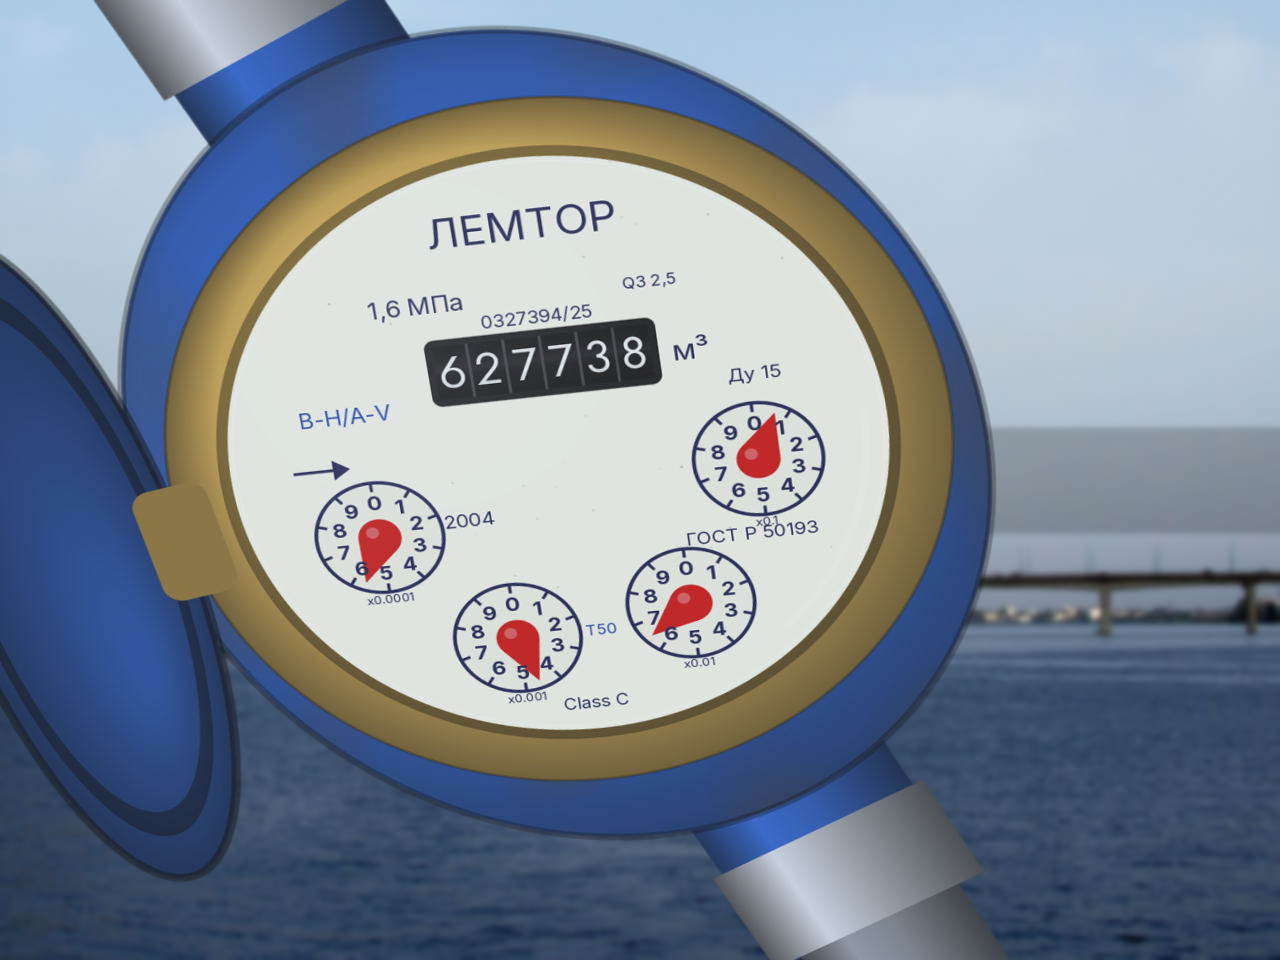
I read value=627738.0645 unit=m³
